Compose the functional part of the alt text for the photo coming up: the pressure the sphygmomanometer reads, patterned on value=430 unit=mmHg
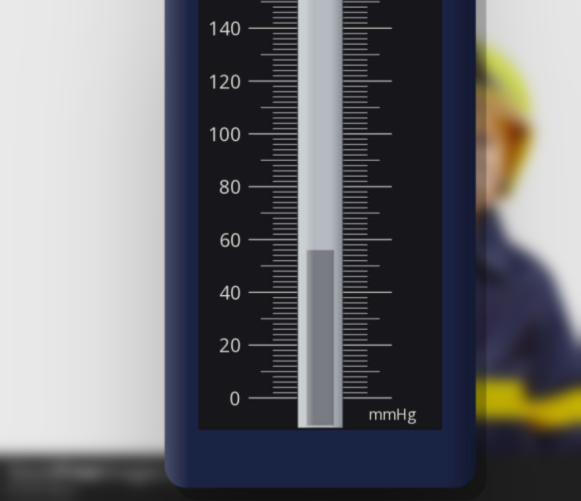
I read value=56 unit=mmHg
